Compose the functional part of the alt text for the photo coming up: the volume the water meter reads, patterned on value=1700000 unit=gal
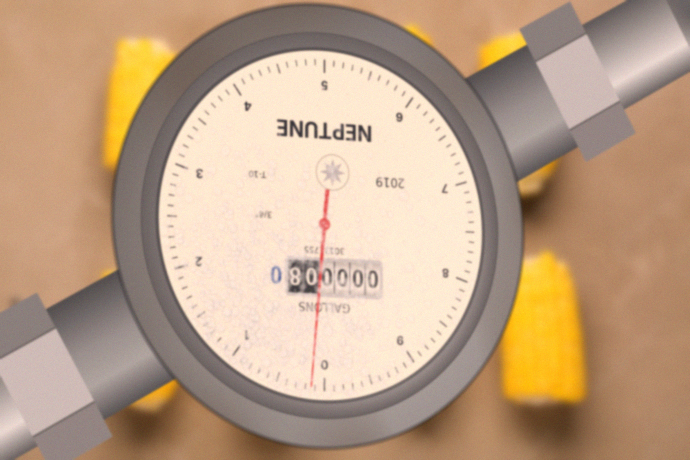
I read value=80.1 unit=gal
